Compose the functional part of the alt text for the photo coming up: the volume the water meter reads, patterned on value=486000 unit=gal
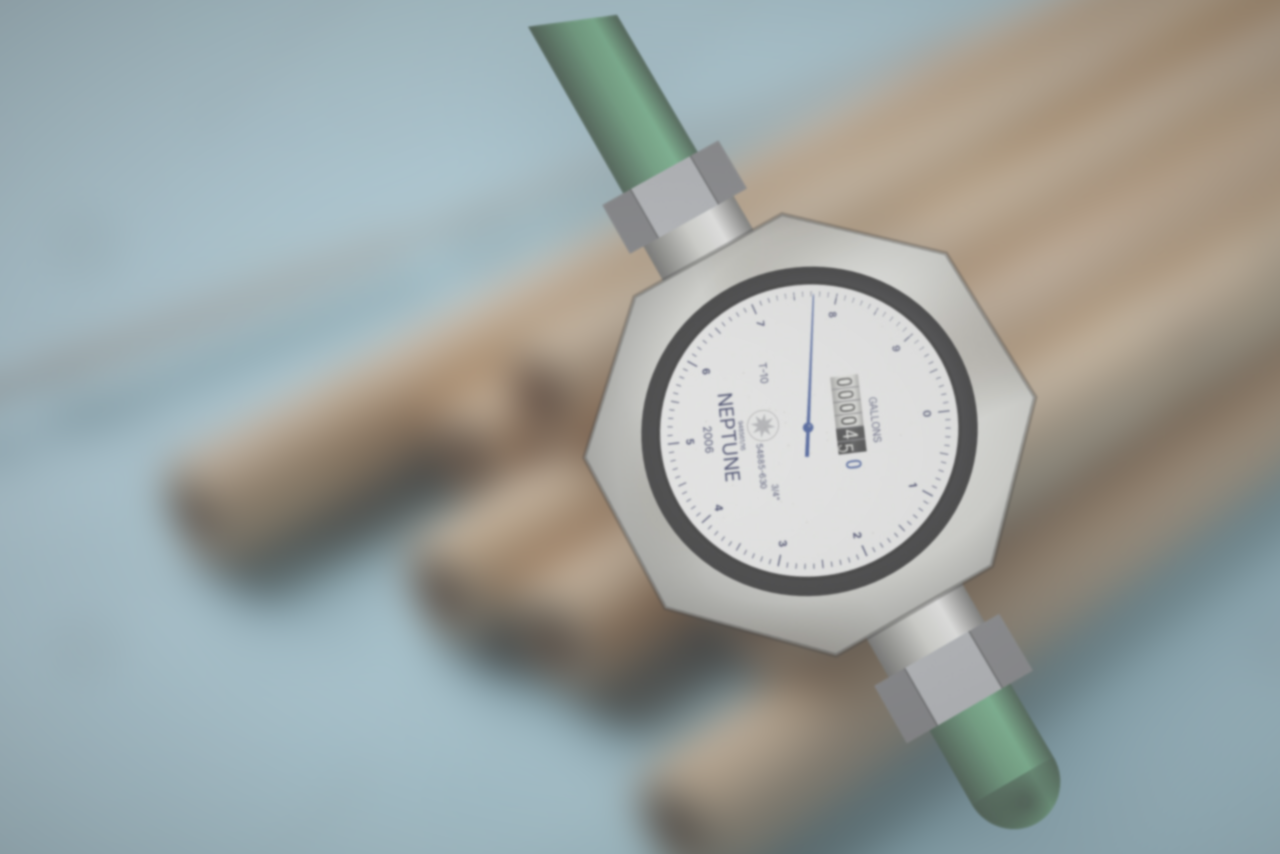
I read value=447.7 unit=gal
